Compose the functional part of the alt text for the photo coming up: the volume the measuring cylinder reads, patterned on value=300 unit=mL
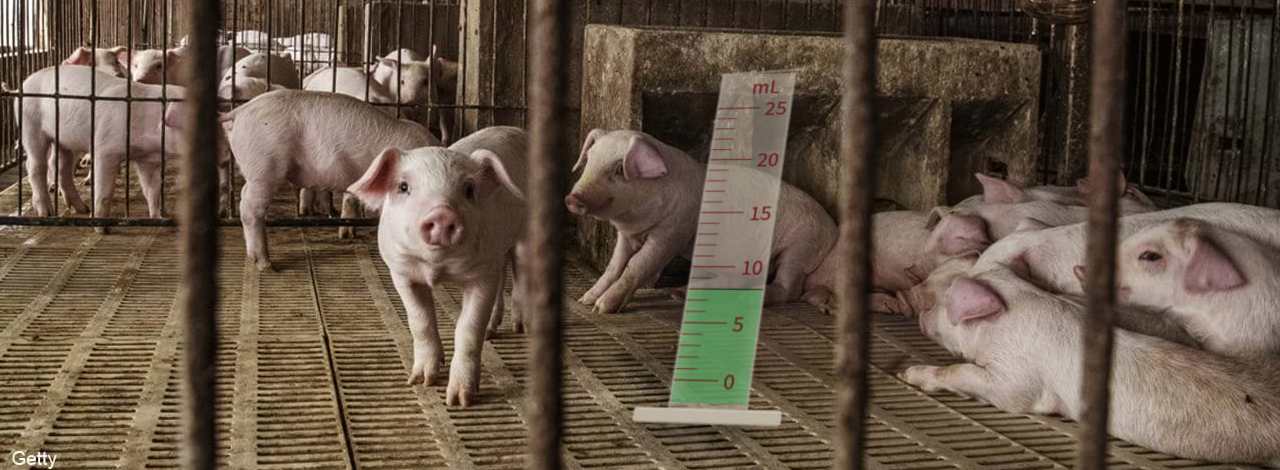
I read value=8 unit=mL
